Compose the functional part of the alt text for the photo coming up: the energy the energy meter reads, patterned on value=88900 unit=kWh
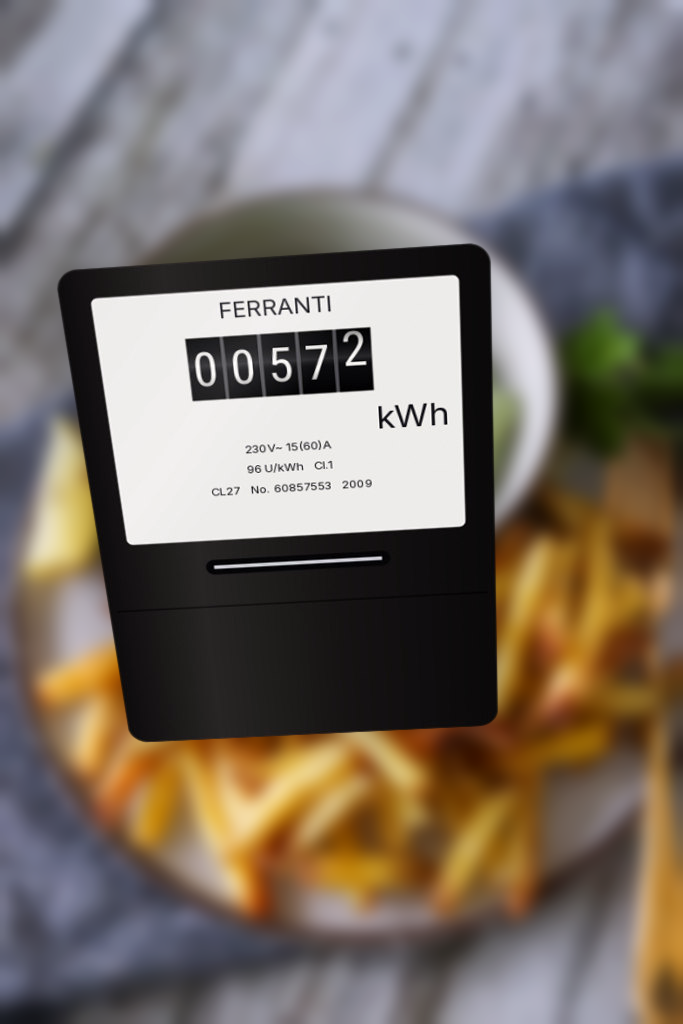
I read value=572 unit=kWh
